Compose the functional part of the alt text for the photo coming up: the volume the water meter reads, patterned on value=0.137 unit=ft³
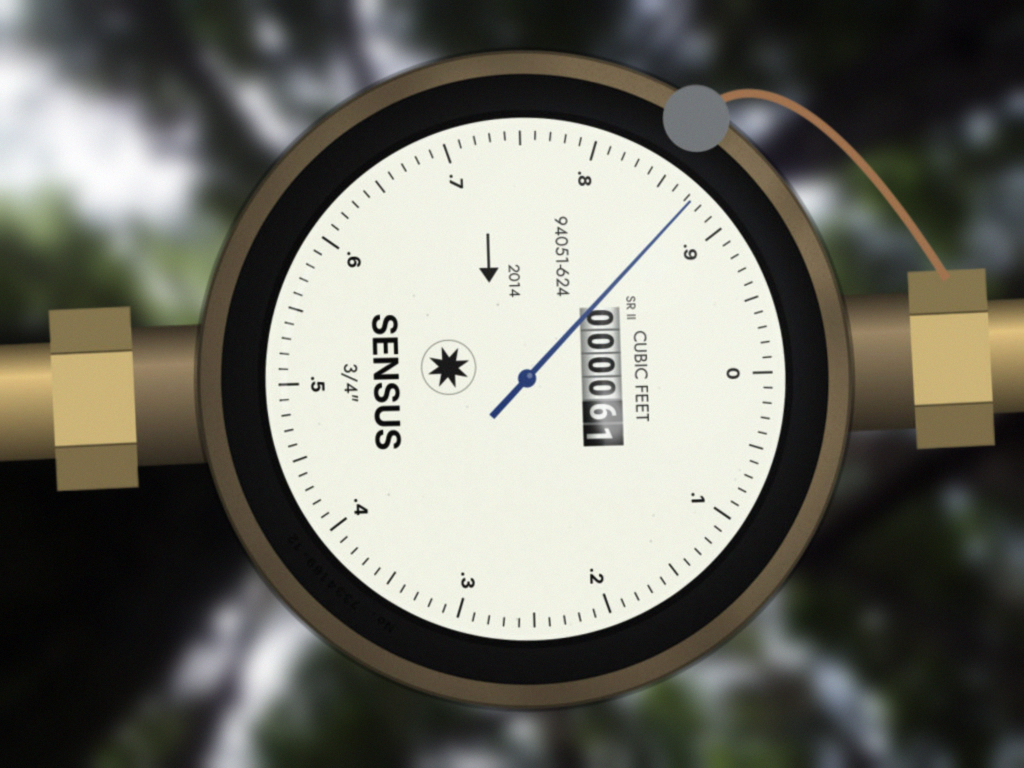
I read value=60.87 unit=ft³
